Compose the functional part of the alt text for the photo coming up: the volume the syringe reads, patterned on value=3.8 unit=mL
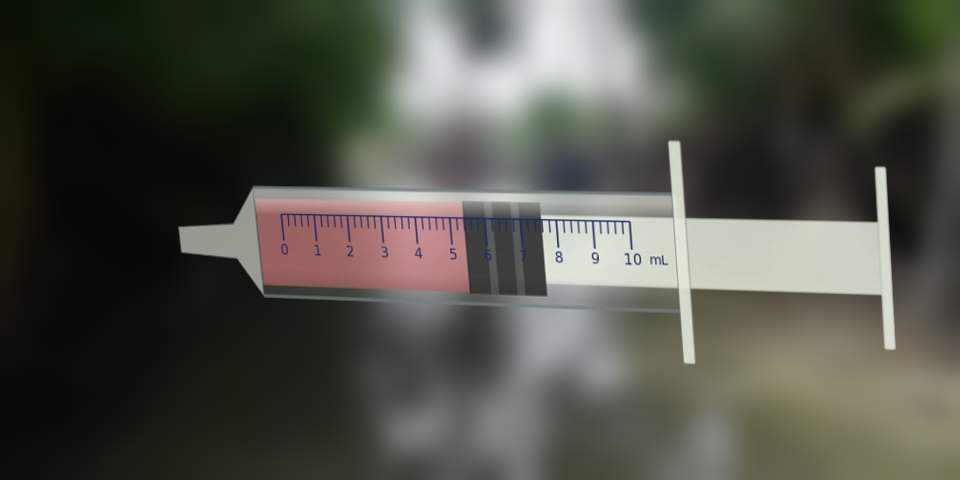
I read value=5.4 unit=mL
